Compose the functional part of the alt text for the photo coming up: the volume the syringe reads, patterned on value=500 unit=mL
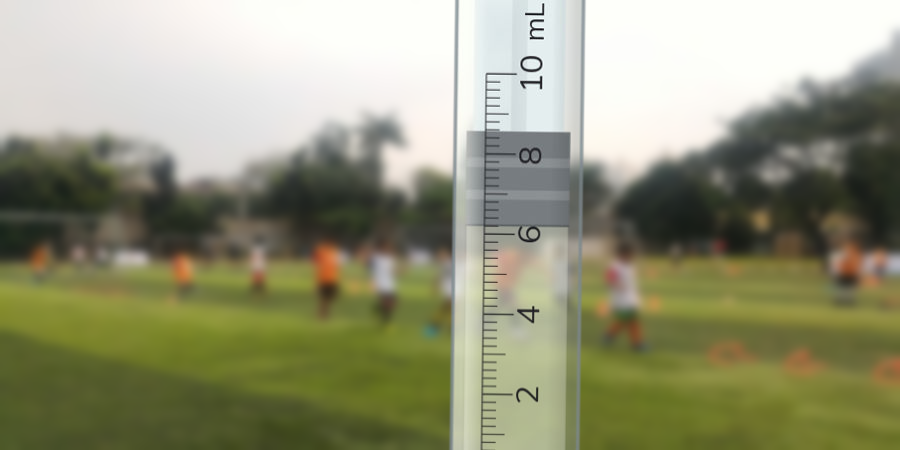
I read value=6.2 unit=mL
